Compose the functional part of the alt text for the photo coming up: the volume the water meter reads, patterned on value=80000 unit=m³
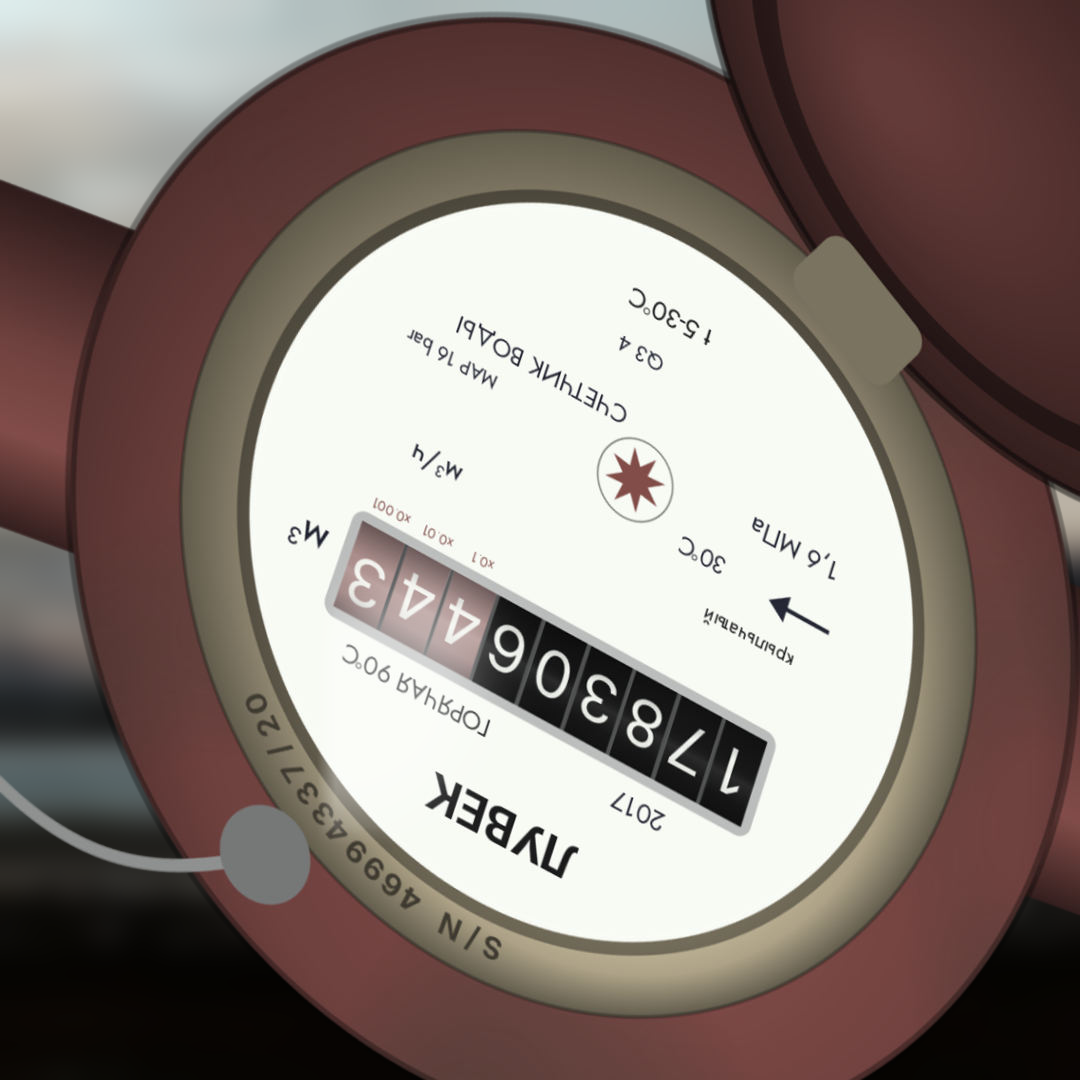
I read value=178306.443 unit=m³
